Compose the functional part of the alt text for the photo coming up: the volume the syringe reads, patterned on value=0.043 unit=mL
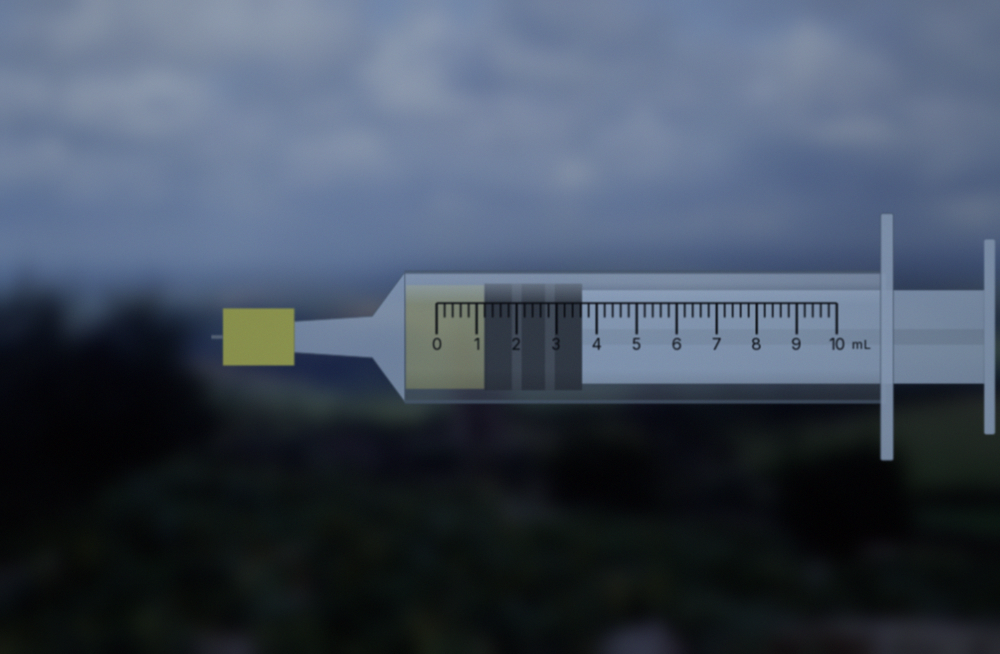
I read value=1.2 unit=mL
